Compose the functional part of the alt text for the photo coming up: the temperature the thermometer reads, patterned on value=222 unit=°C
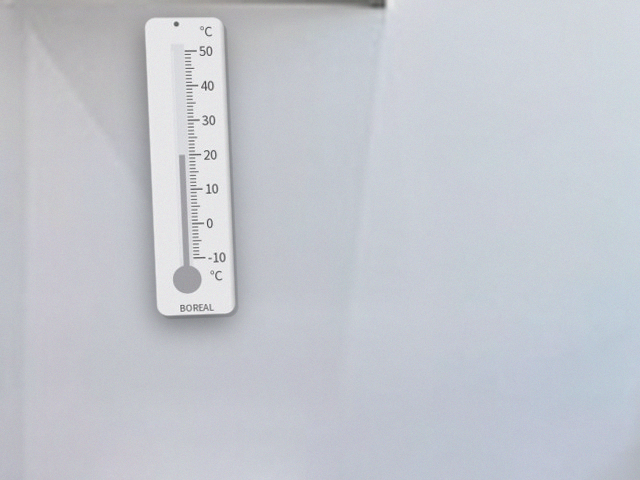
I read value=20 unit=°C
